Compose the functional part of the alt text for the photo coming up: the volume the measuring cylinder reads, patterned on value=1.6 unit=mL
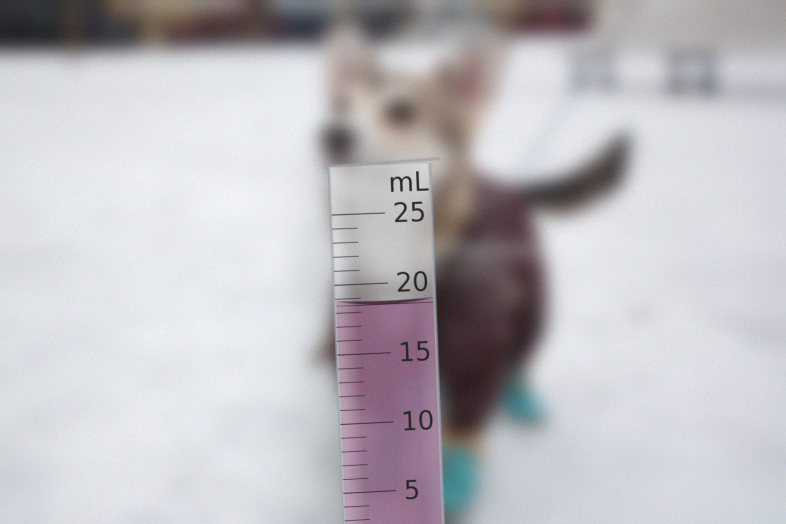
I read value=18.5 unit=mL
